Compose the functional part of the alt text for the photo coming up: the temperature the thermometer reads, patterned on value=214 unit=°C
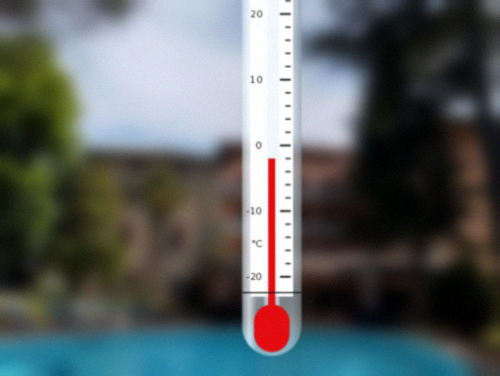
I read value=-2 unit=°C
